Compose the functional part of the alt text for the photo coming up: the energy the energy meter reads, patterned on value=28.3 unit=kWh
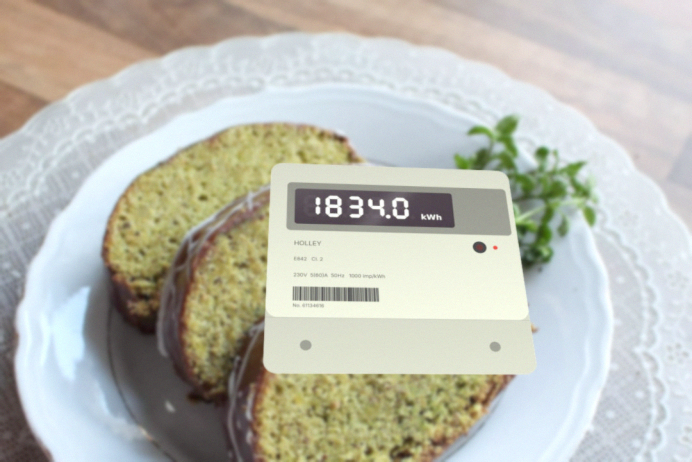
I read value=1834.0 unit=kWh
